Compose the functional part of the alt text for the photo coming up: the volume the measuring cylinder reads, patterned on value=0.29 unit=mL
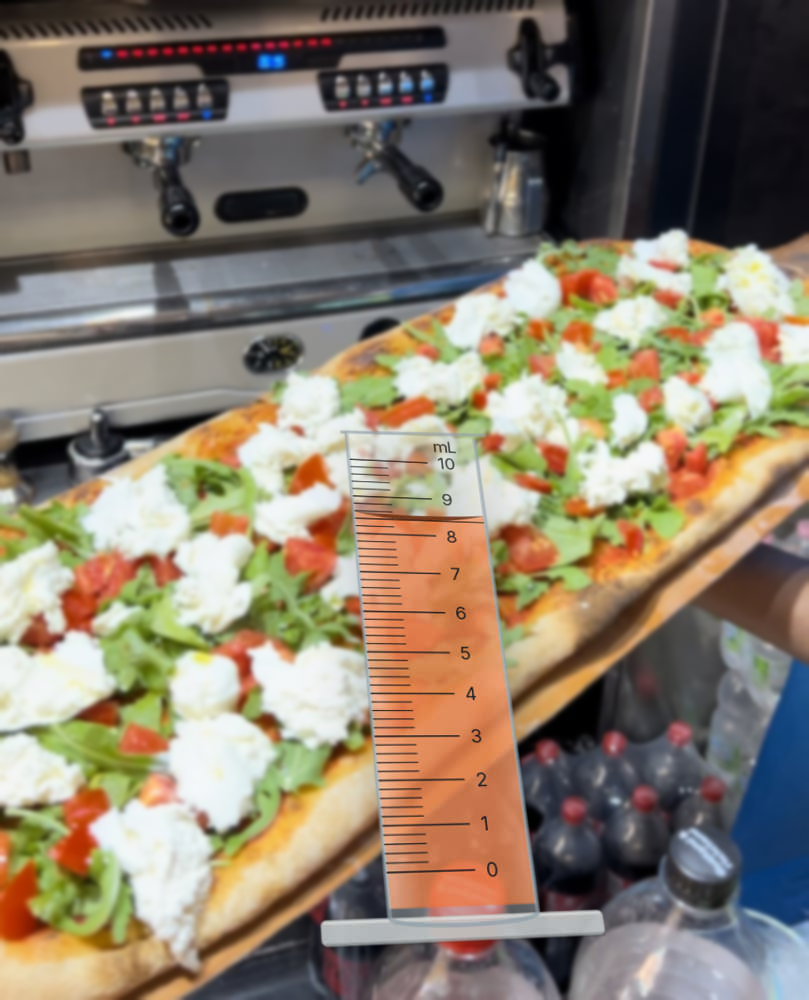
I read value=8.4 unit=mL
